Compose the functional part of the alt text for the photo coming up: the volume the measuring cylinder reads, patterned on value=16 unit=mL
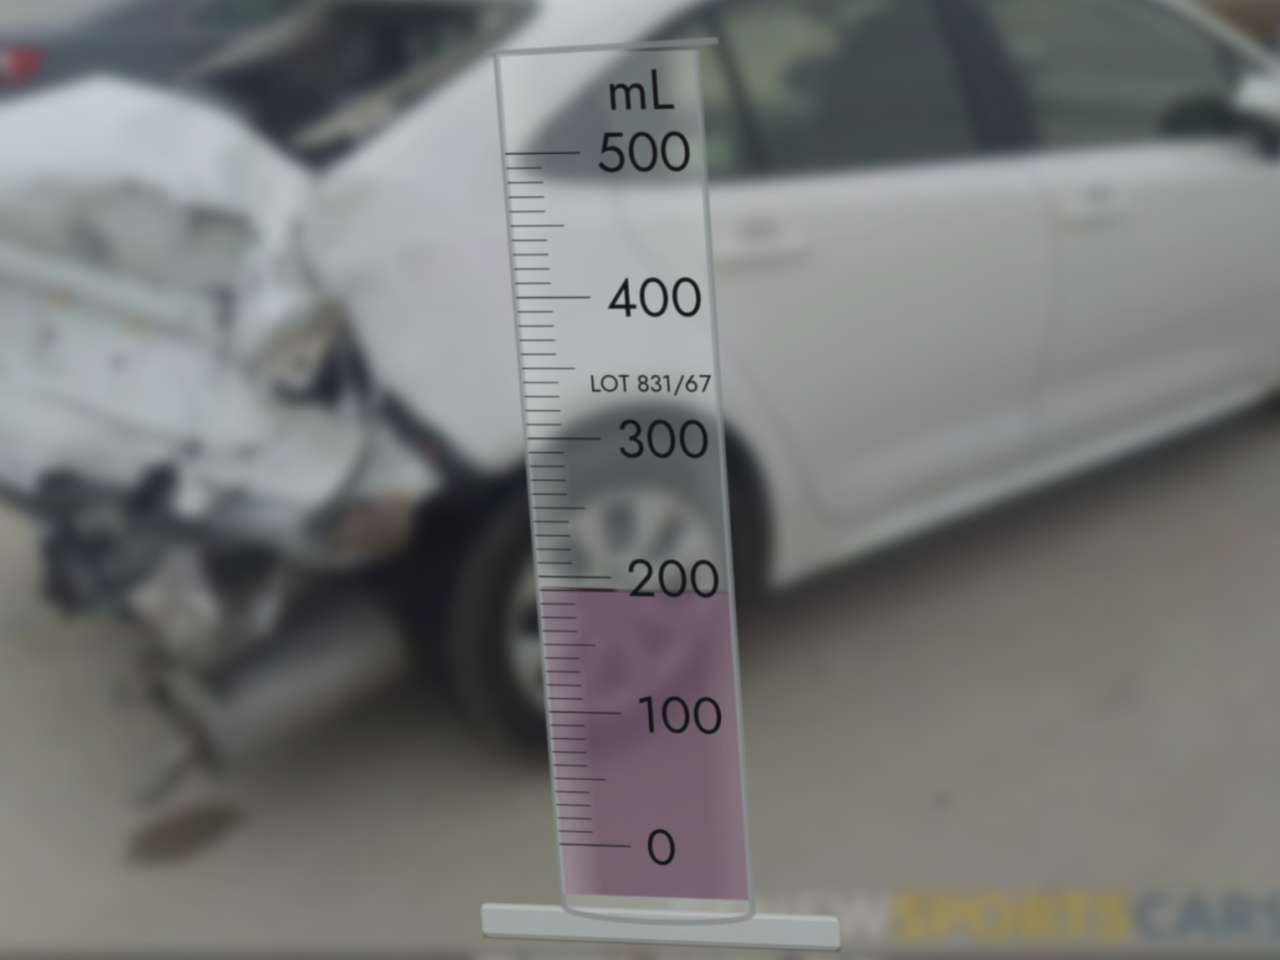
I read value=190 unit=mL
